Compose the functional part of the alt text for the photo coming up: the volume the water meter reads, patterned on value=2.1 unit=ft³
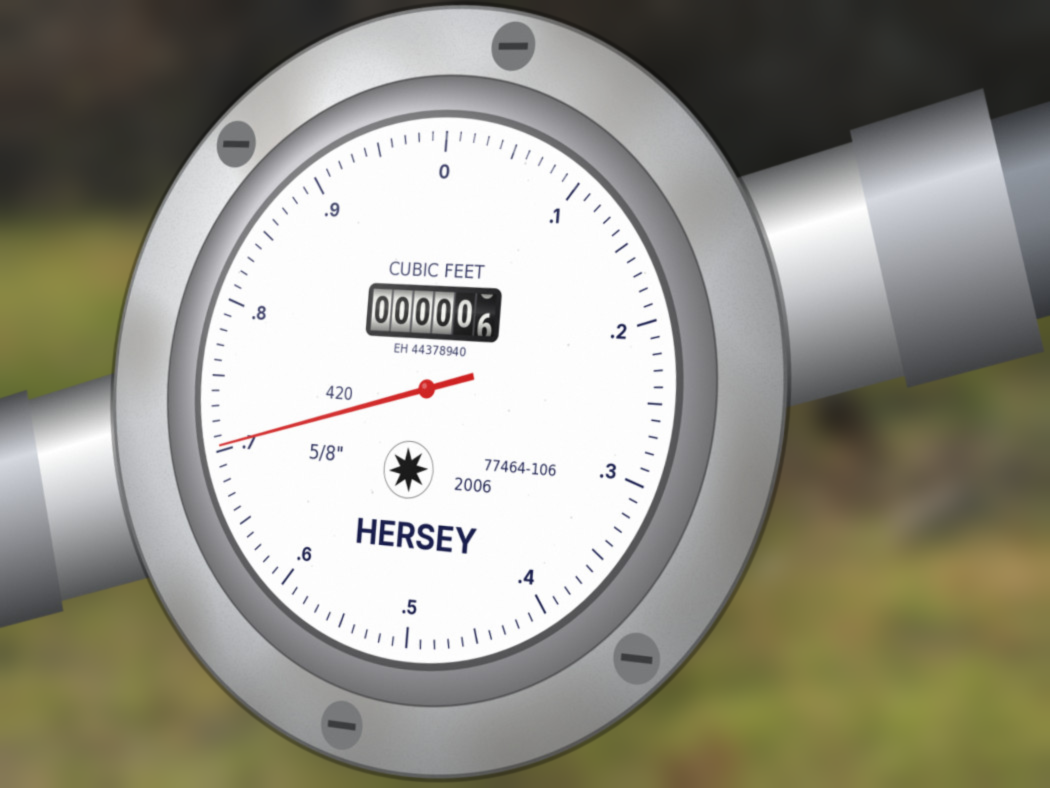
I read value=5.70 unit=ft³
